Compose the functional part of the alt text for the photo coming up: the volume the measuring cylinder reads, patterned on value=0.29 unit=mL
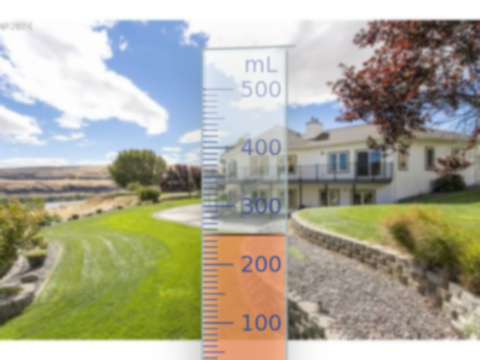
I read value=250 unit=mL
